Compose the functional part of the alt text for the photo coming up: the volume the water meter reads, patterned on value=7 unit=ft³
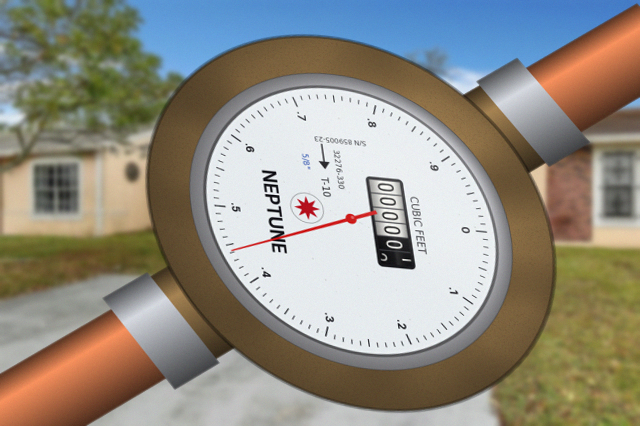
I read value=1.44 unit=ft³
